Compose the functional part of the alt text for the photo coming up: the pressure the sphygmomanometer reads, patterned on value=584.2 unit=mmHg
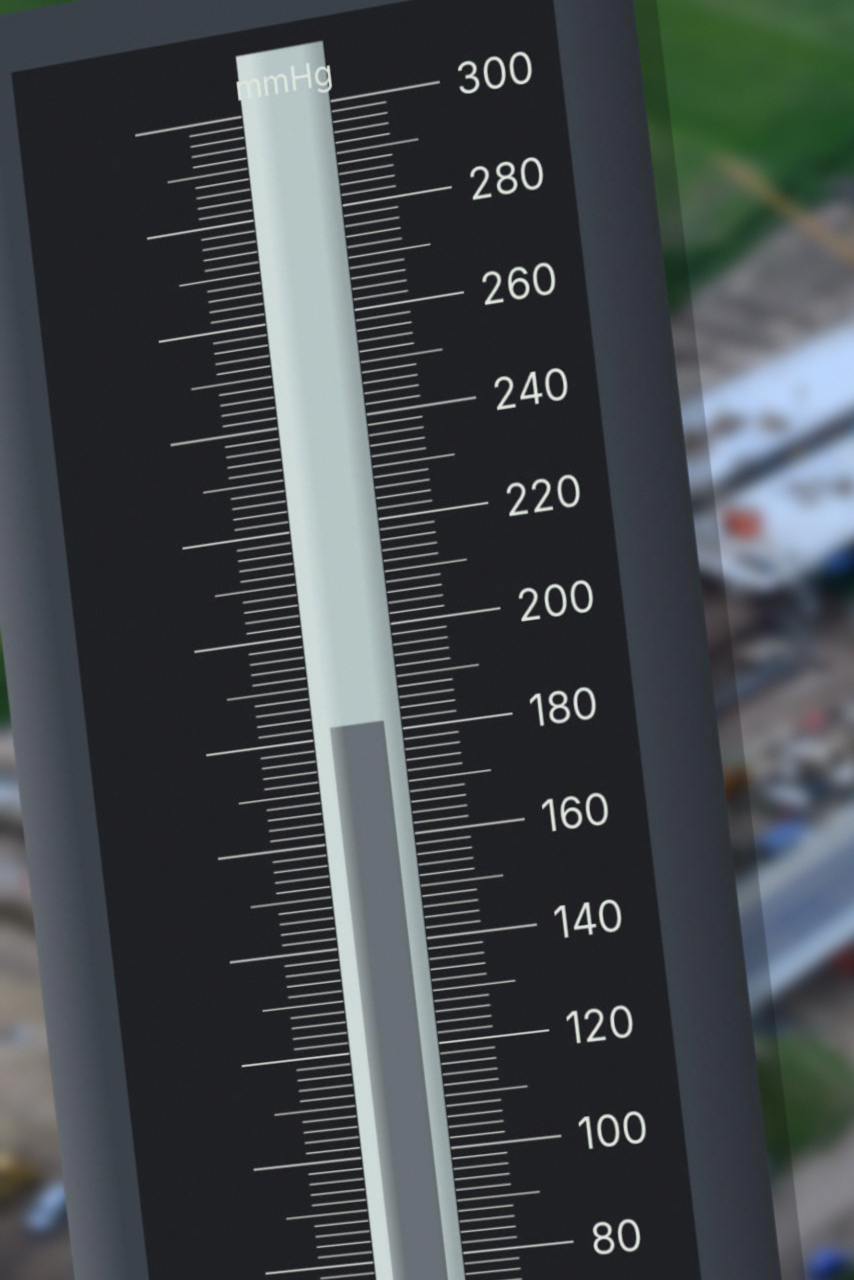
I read value=182 unit=mmHg
